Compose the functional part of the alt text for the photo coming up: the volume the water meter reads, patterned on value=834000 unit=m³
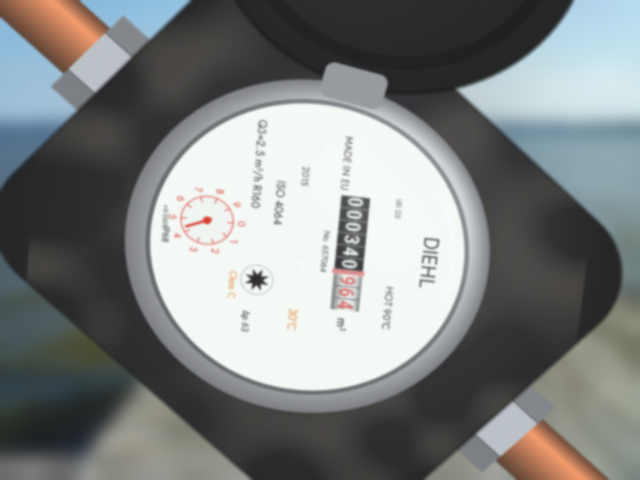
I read value=340.9644 unit=m³
